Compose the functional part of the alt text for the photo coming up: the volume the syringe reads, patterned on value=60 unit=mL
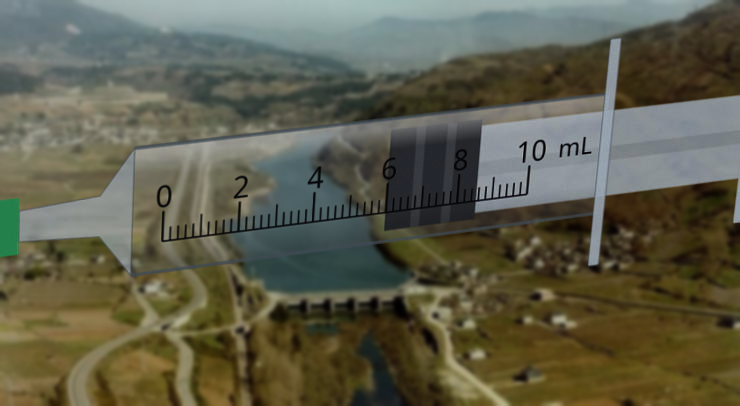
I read value=6 unit=mL
